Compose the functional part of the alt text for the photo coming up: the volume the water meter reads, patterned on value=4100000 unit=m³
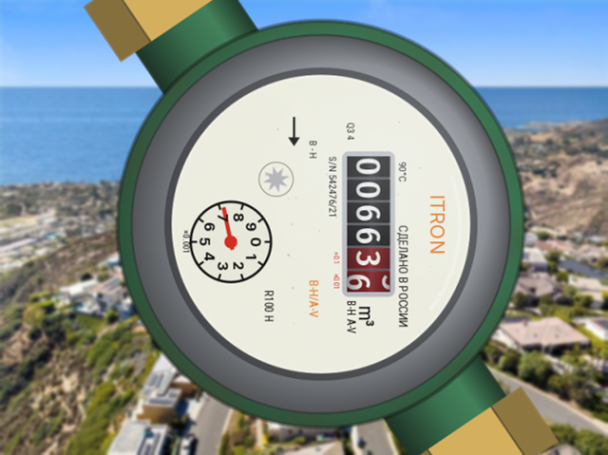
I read value=66.357 unit=m³
